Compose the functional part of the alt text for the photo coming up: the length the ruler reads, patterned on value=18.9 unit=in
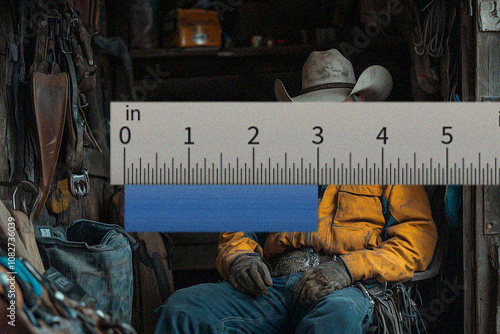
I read value=3 unit=in
